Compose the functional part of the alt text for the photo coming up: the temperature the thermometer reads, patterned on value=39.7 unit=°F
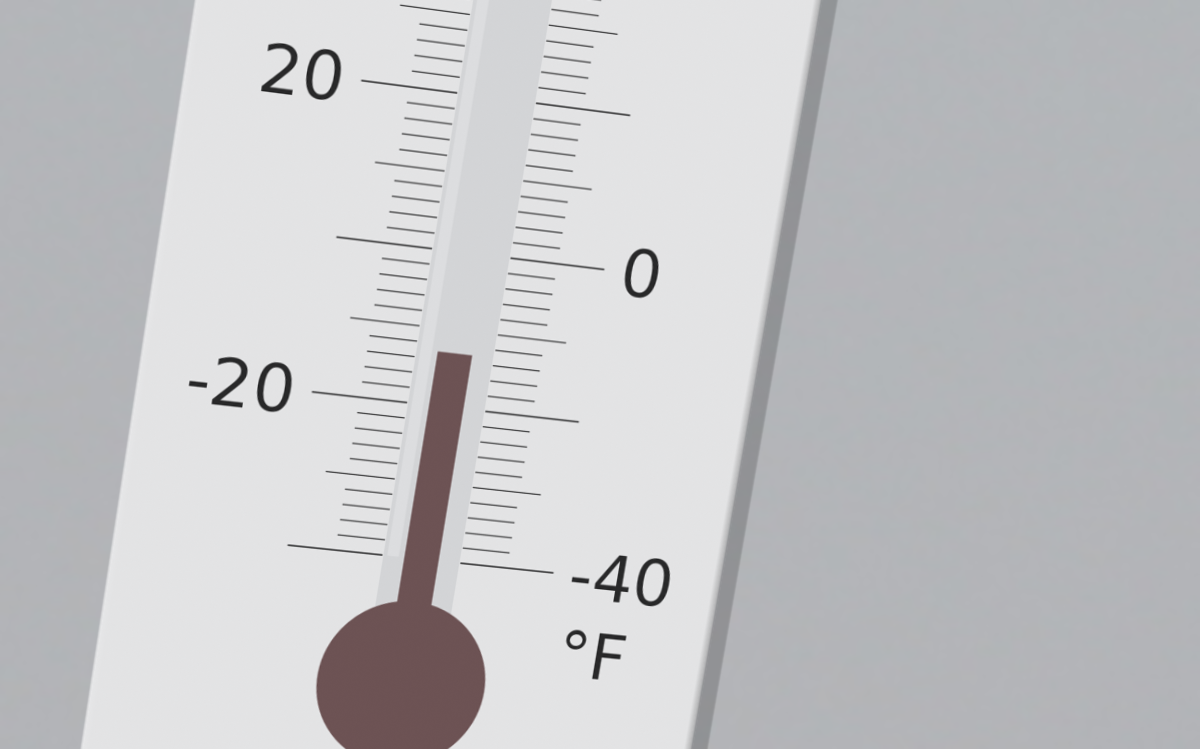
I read value=-13 unit=°F
